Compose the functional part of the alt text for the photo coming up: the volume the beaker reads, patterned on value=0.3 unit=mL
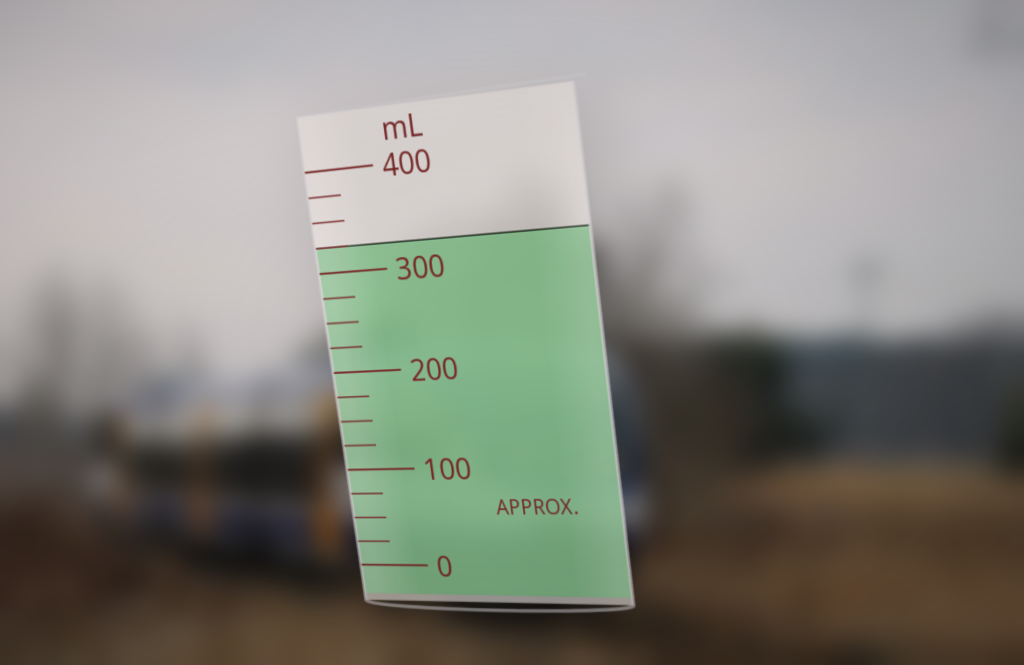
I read value=325 unit=mL
